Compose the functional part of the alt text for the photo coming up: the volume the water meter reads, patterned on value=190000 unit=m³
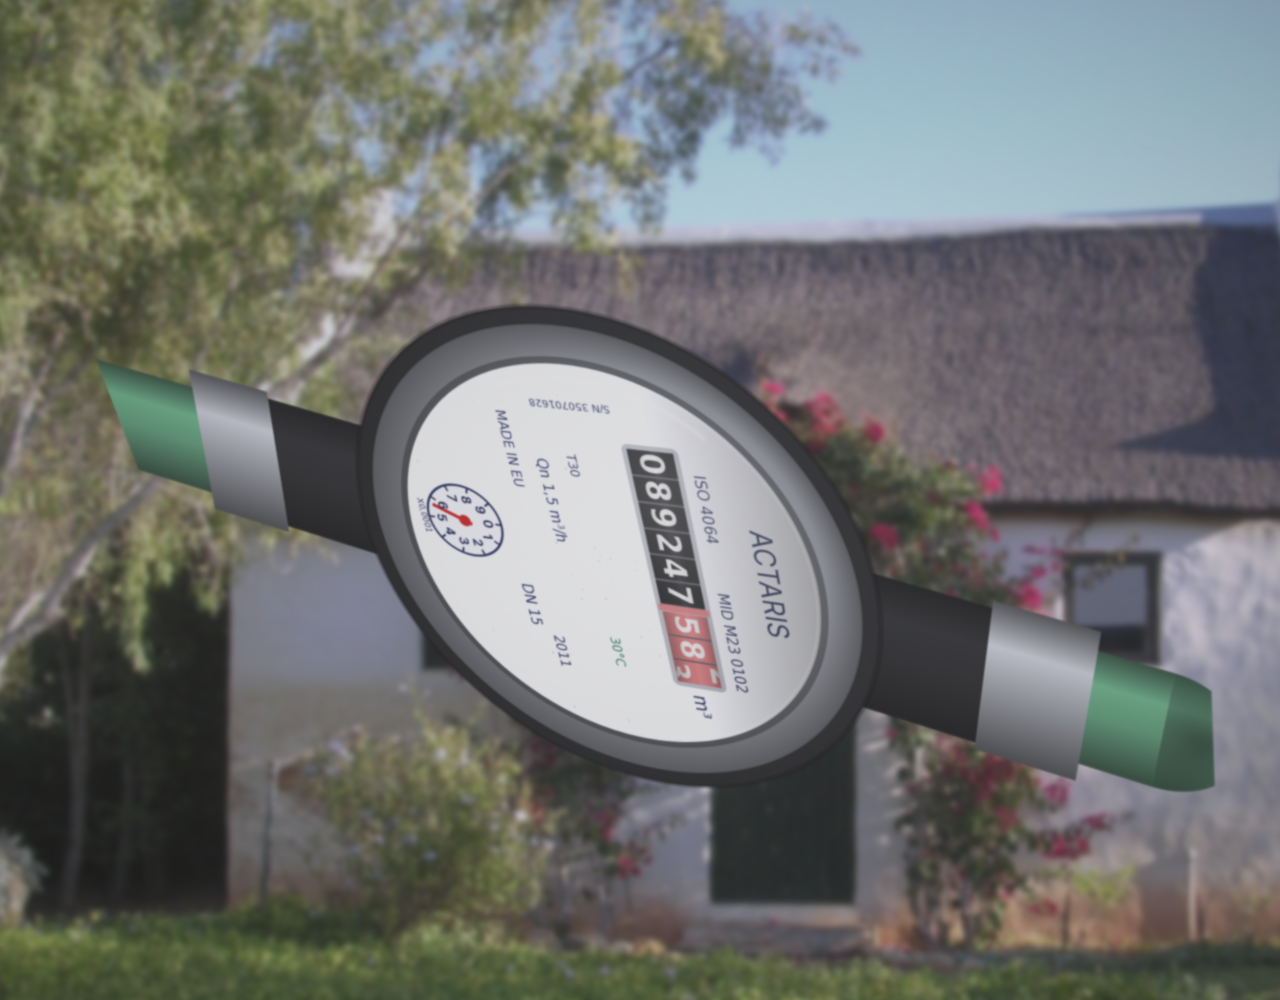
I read value=89247.5825 unit=m³
